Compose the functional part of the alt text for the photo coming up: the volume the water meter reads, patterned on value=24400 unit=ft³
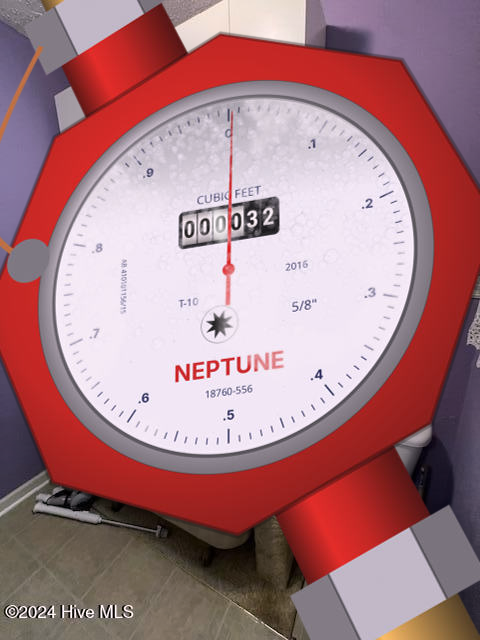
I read value=32.00 unit=ft³
